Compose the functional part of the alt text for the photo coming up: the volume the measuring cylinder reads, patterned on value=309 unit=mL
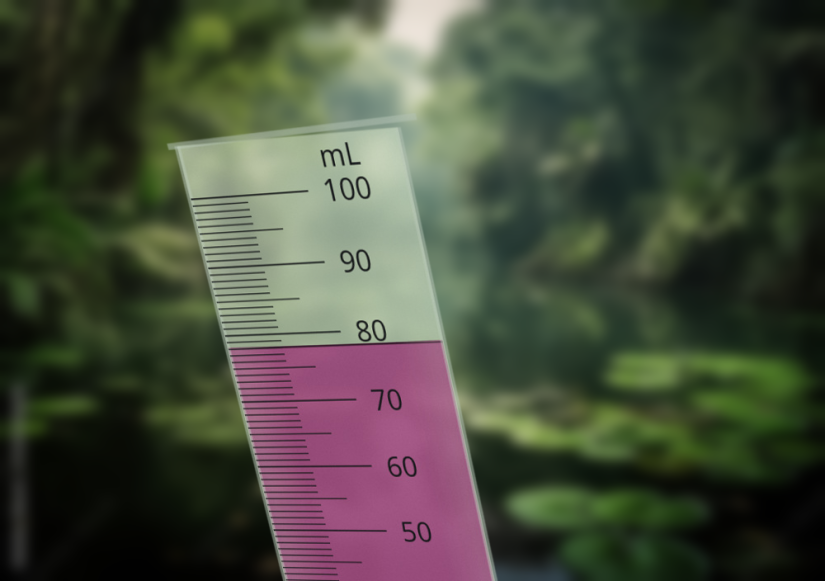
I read value=78 unit=mL
